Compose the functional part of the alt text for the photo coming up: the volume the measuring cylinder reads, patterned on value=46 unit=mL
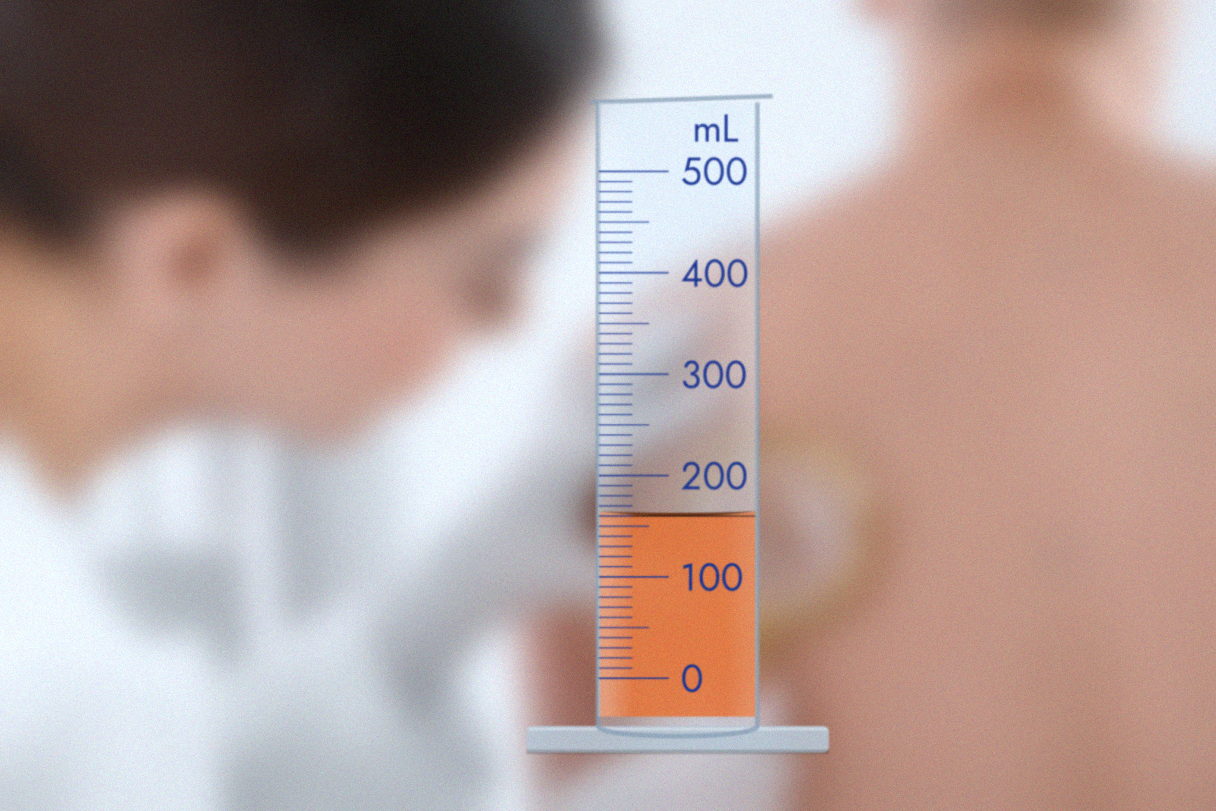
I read value=160 unit=mL
